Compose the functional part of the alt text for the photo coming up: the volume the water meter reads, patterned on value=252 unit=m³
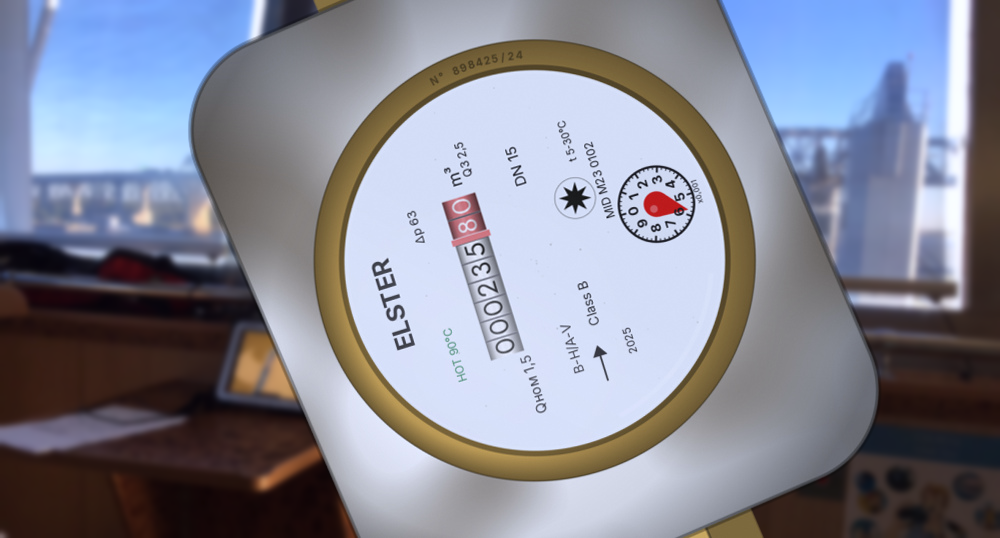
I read value=235.805 unit=m³
